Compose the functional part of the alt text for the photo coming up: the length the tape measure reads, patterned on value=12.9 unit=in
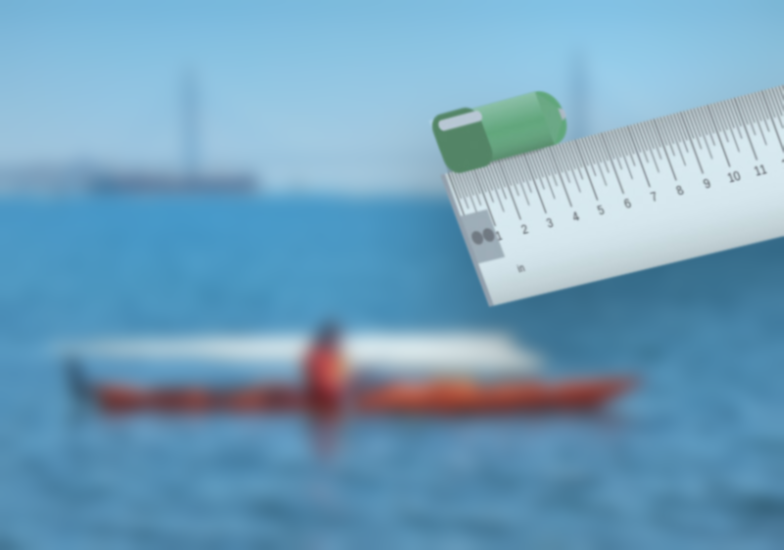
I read value=5 unit=in
